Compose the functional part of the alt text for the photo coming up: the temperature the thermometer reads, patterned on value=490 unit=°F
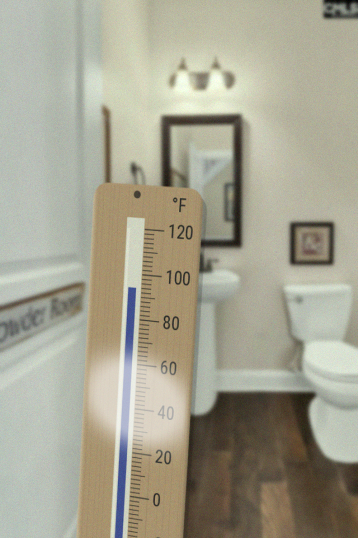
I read value=94 unit=°F
